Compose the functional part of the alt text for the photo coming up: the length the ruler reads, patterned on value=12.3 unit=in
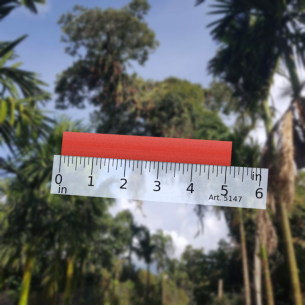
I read value=5.125 unit=in
